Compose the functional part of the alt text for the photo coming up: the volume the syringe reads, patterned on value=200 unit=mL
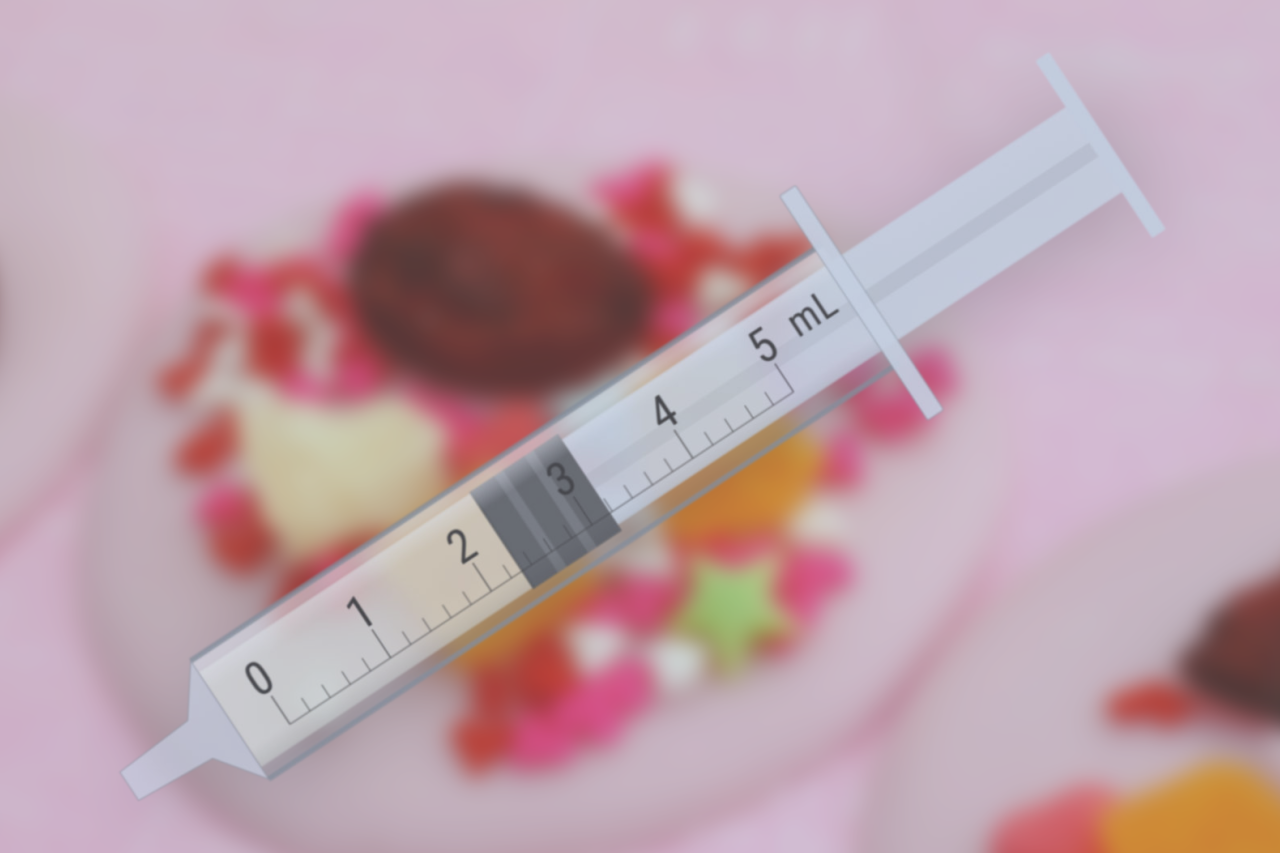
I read value=2.3 unit=mL
